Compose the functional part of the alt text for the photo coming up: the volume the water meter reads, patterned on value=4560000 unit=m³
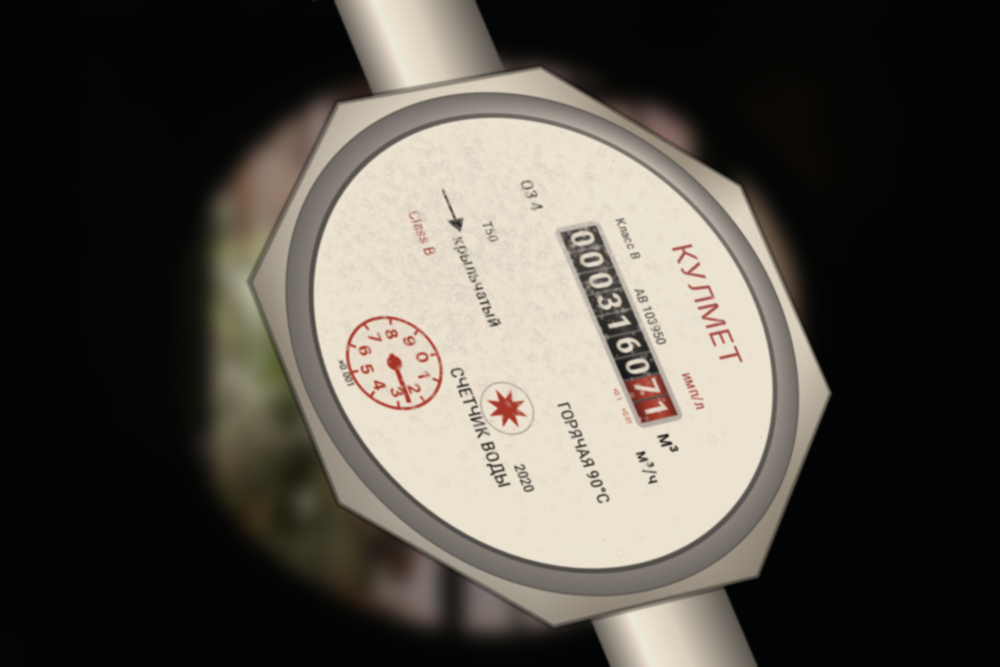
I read value=3160.712 unit=m³
